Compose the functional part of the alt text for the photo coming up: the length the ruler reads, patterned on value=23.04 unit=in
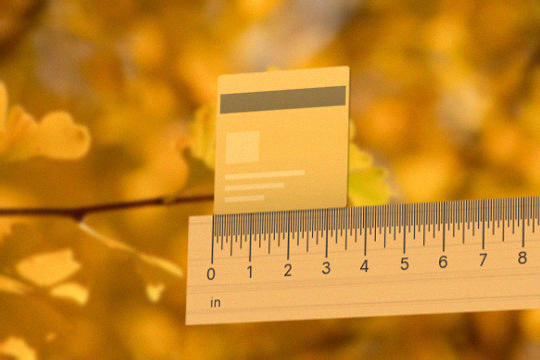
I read value=3.5 unit=in
